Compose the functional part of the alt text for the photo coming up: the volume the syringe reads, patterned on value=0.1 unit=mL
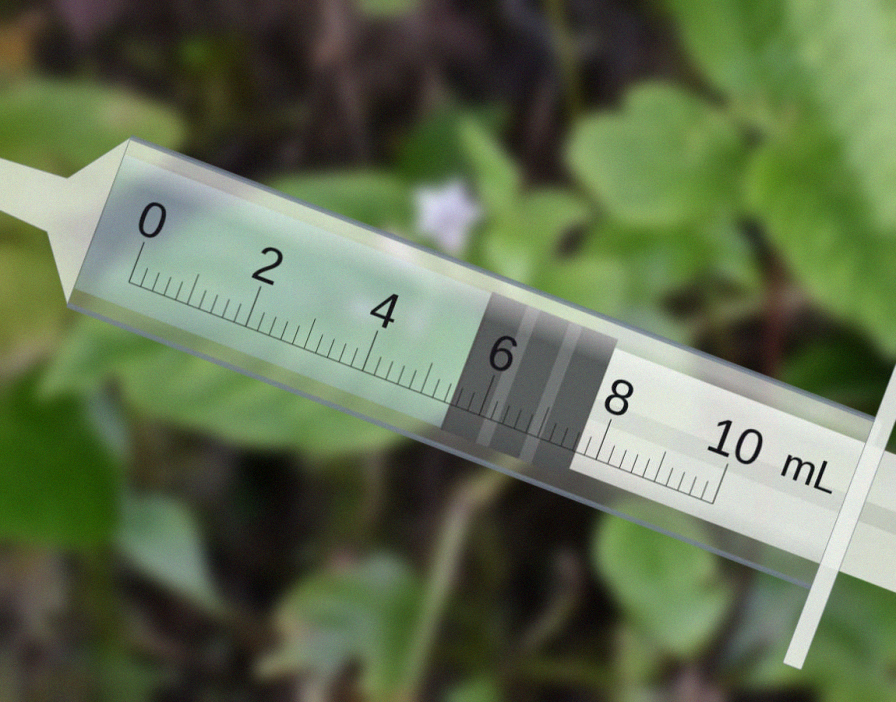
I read value=5.5 unit=mL
